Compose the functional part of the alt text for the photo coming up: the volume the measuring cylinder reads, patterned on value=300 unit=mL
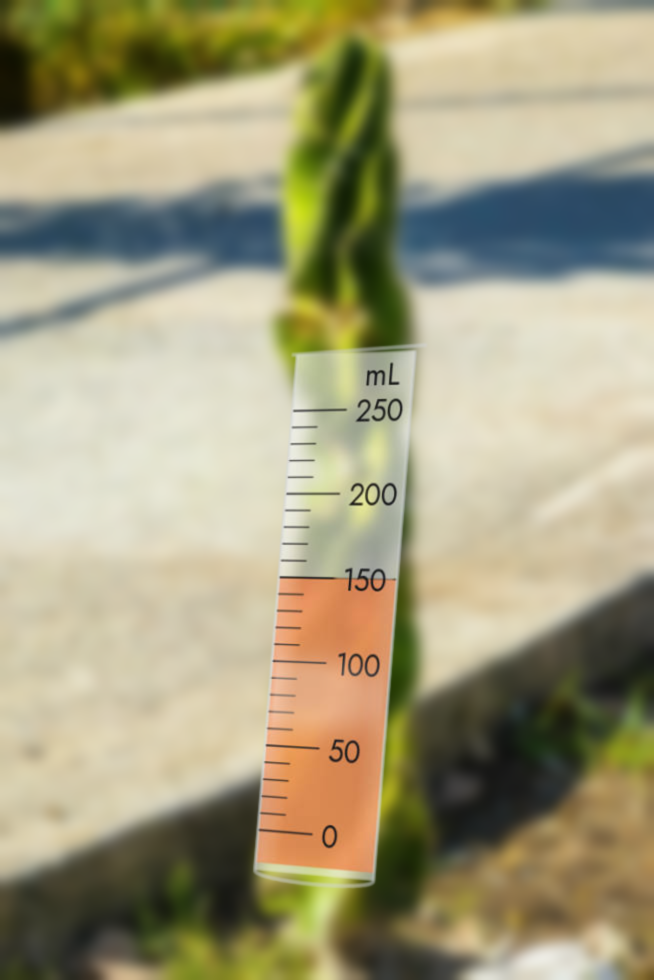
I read value=150 unit=mL
